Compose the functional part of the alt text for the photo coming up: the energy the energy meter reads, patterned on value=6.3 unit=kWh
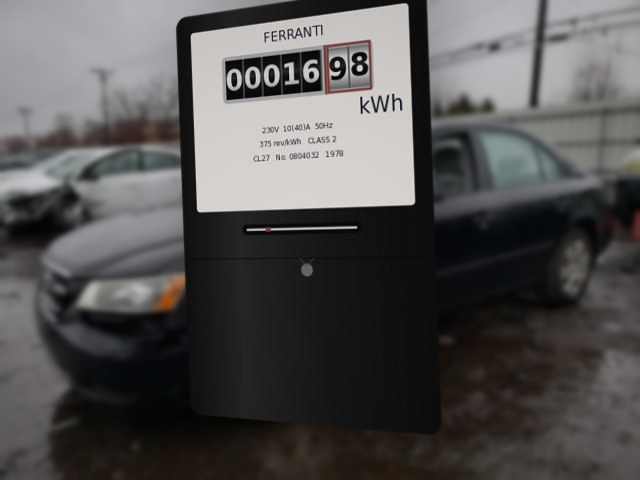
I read value=16.98 unit=kWh
